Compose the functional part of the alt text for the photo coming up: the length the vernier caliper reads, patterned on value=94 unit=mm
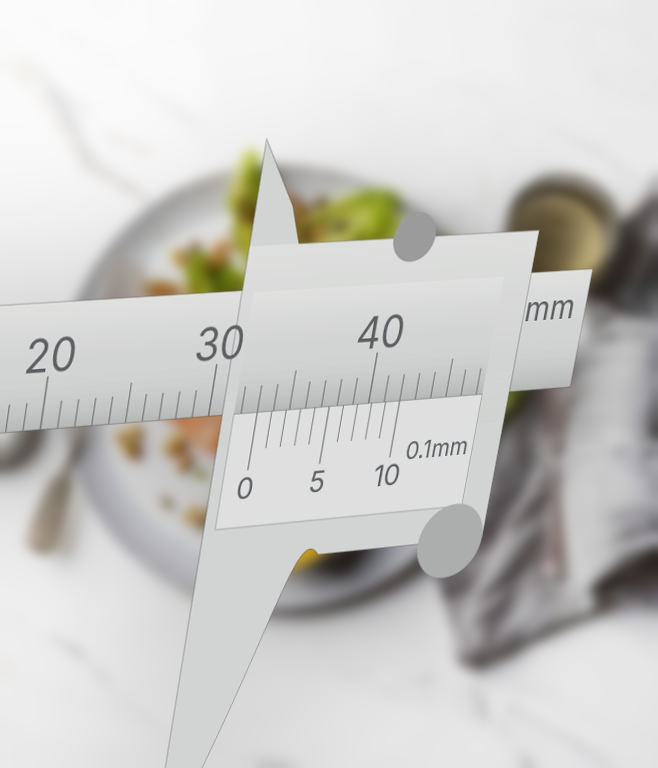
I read value=33.0 unit=mm
